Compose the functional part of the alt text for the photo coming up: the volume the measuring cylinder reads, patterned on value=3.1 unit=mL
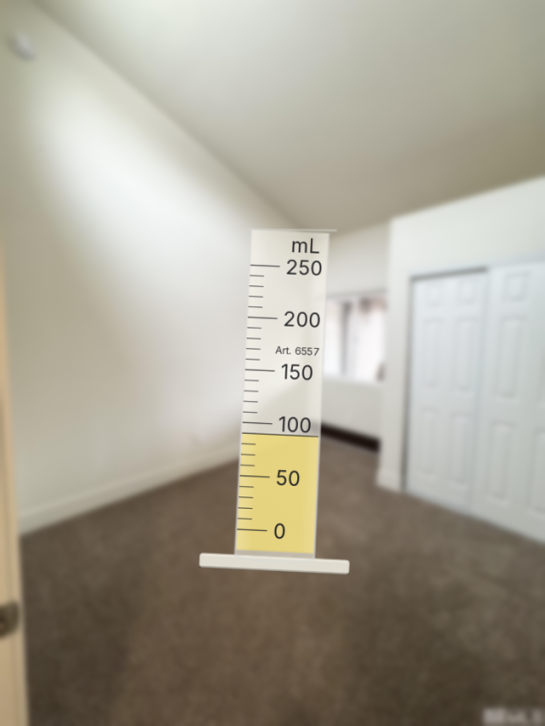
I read value=90 unit=mL
